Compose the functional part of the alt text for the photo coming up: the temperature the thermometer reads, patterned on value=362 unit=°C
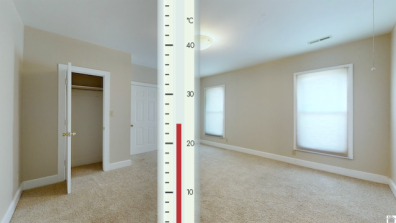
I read value=24 unit=°C
